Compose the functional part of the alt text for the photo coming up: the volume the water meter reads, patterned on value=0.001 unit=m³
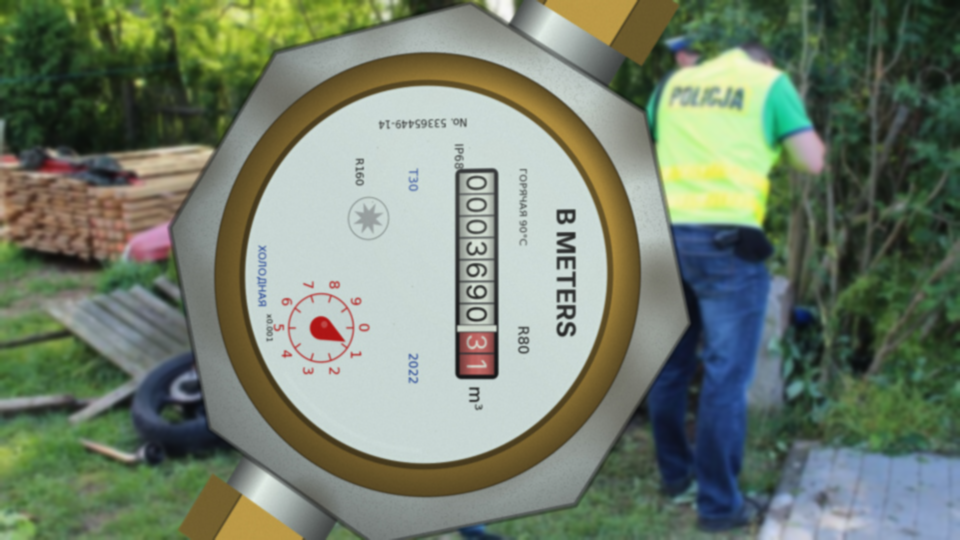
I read value=3690.310 unit=m³
